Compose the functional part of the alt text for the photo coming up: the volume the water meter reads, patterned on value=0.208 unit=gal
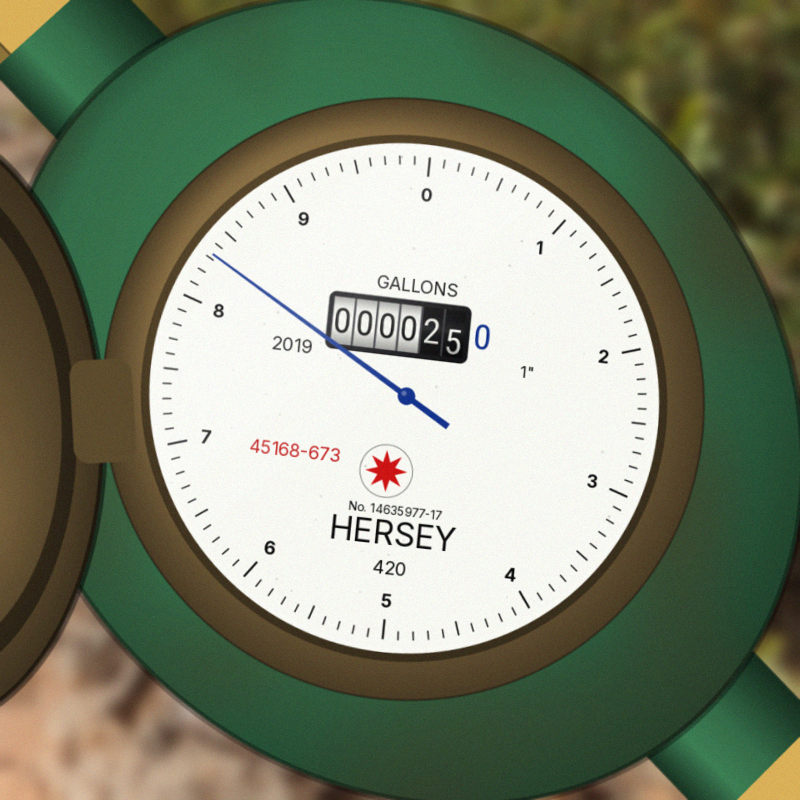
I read value=248.3 unit=gal
